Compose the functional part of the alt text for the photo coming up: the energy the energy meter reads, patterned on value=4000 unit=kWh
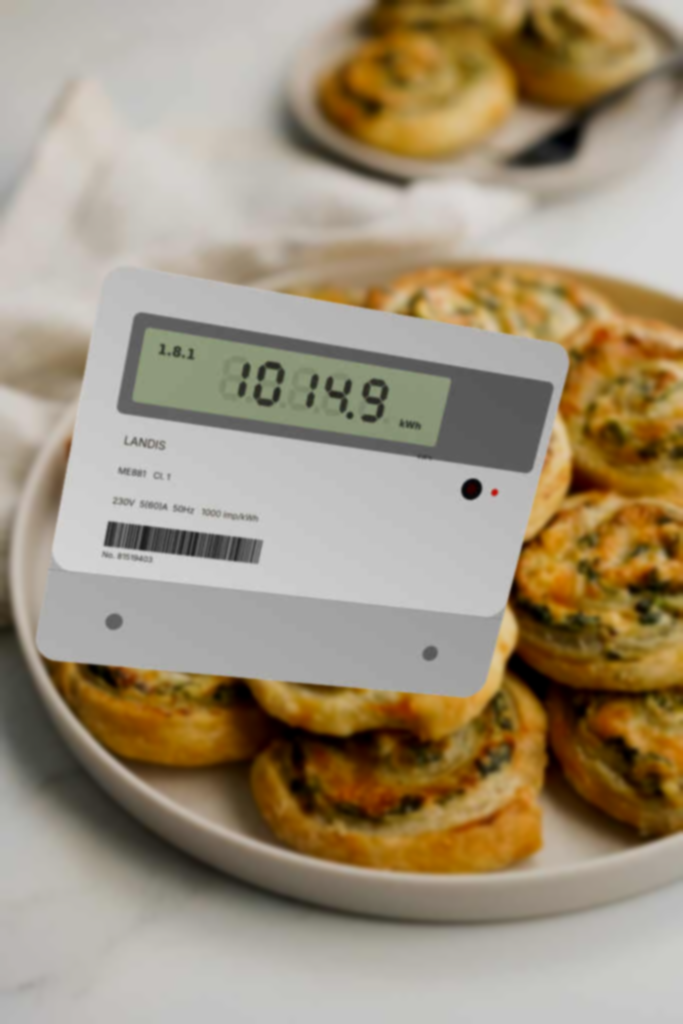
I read value=1014.9 unit=kWh
